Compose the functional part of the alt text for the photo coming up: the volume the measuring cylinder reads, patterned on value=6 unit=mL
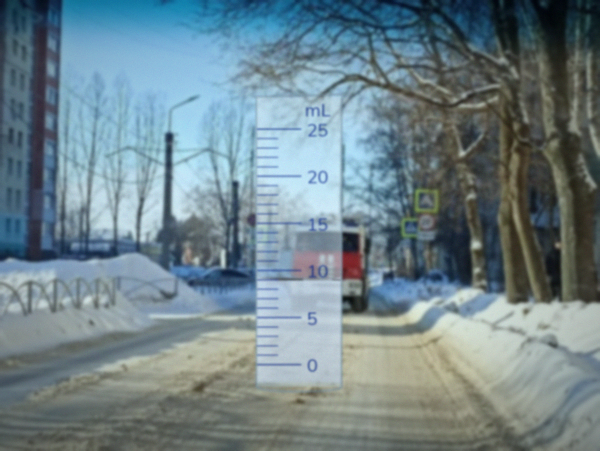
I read value=9 unit=mL
